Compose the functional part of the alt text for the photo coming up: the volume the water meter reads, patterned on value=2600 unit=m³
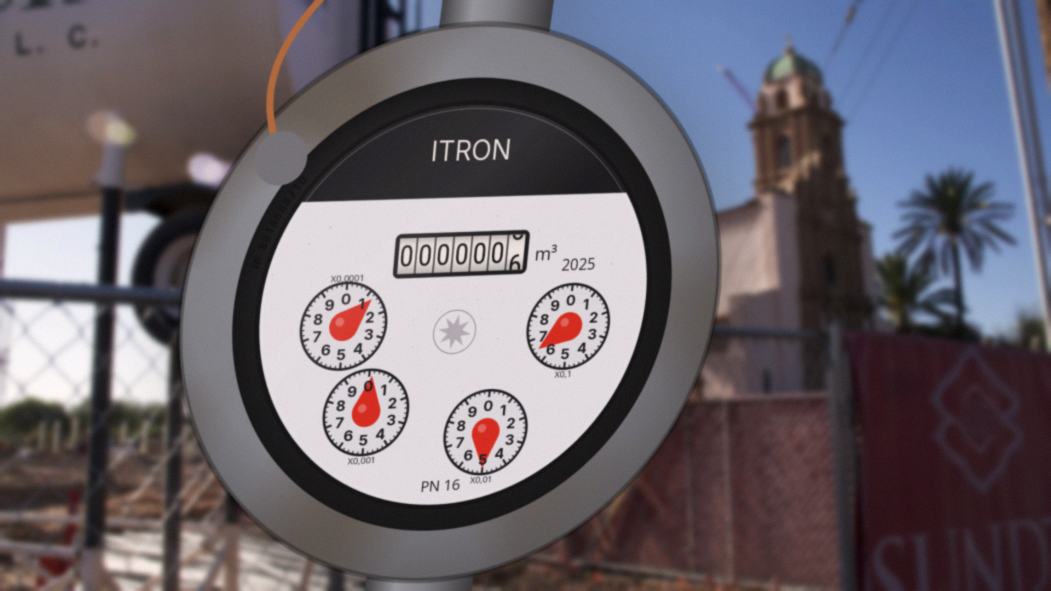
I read value=5.6501 unit=m³
